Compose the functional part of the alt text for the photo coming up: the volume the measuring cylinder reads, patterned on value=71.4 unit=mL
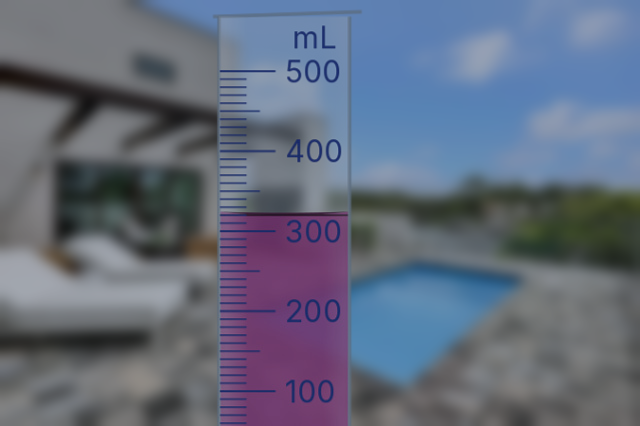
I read value=320 unit=mL
